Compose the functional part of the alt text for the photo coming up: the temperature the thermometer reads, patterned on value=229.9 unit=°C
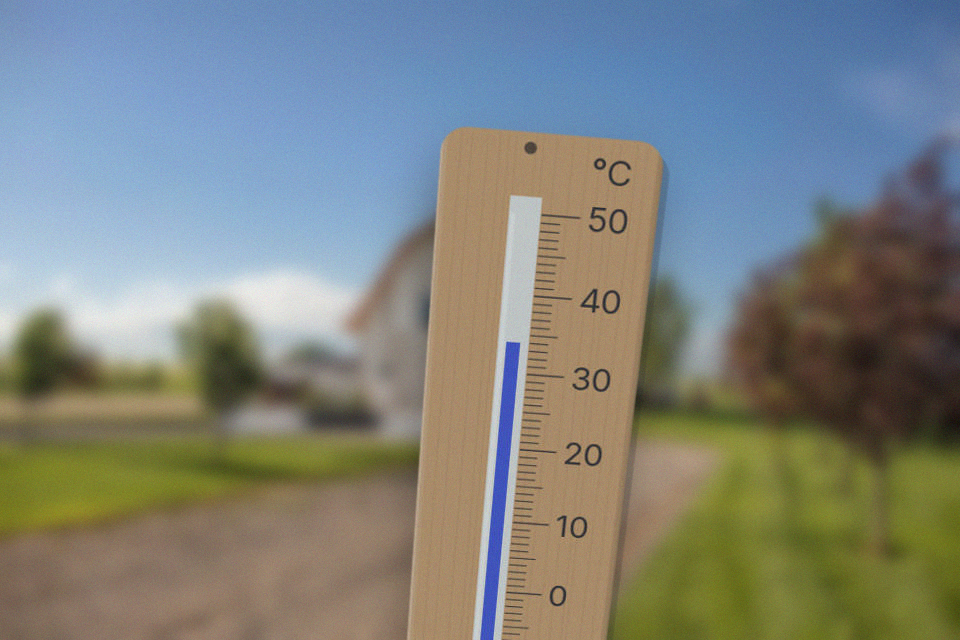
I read value=34 unit=°C
